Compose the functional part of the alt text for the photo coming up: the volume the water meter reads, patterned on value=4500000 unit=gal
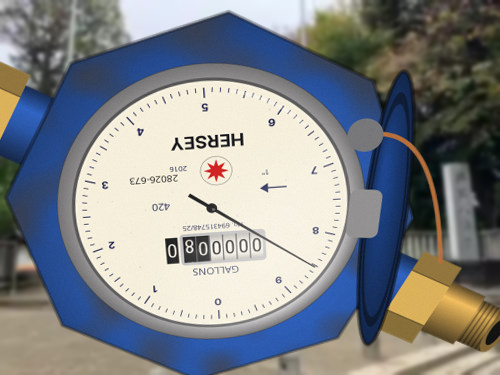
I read value=78.5 unit=gal
